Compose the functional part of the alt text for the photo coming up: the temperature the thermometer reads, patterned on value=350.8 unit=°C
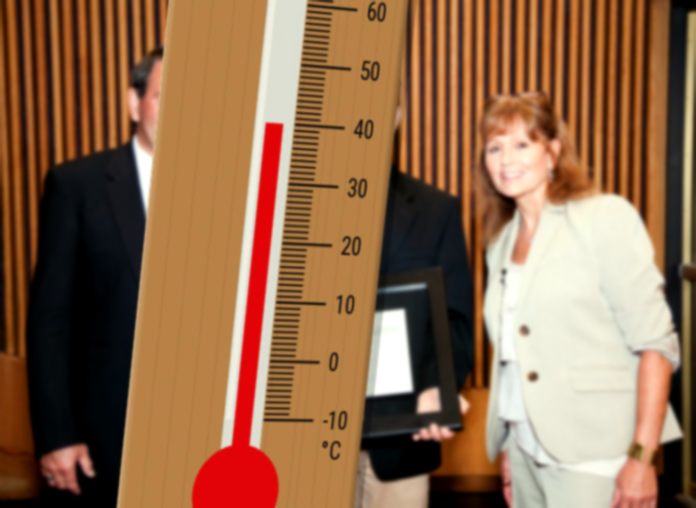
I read value=40 unit=°C
